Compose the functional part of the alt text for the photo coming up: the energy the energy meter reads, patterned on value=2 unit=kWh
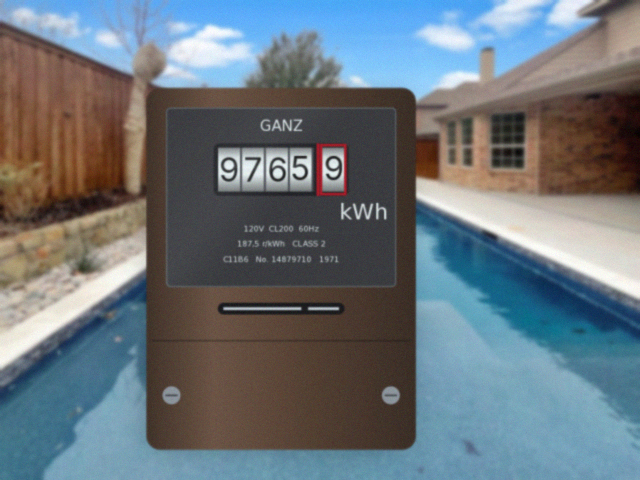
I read value=9765.9 unit=kWh
